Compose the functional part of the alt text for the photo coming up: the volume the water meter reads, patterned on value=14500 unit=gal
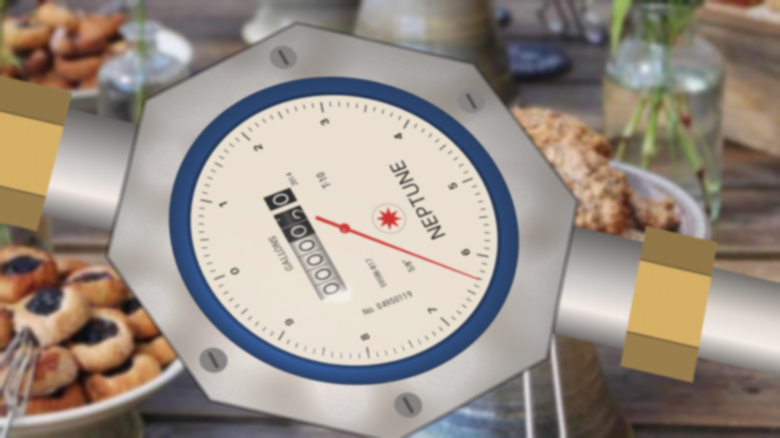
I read value=16.3 unit=gal
